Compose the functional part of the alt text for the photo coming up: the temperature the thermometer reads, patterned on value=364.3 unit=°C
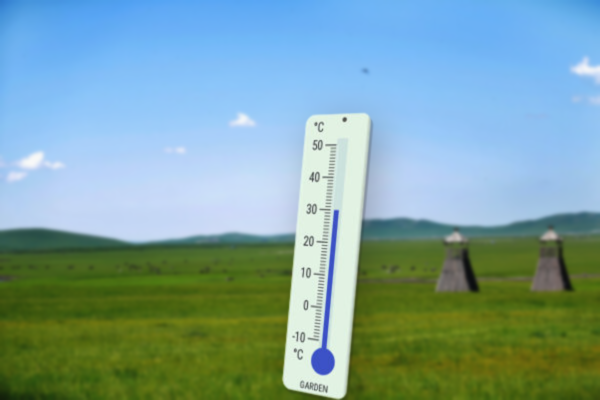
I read value=30 unit=°C
